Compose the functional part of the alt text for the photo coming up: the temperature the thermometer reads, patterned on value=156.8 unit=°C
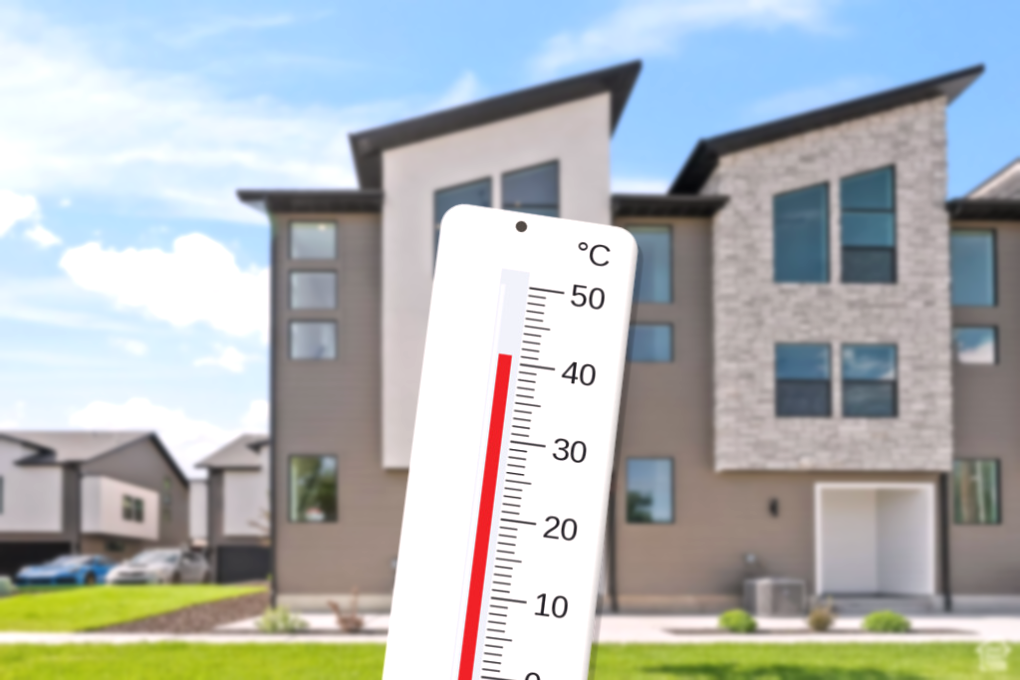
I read value=41 unit=°C
